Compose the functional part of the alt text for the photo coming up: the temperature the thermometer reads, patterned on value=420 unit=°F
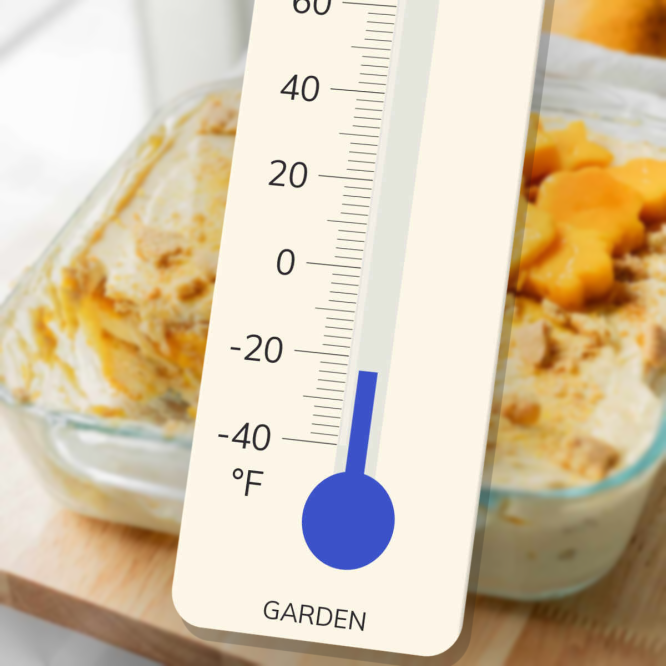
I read value=-23 unit=°F
